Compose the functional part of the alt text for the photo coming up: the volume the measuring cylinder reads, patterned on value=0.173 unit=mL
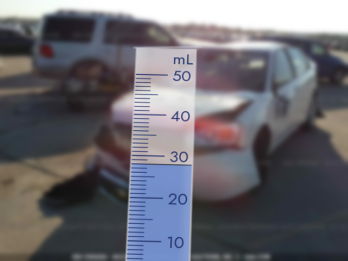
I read value=28 unit=mL
